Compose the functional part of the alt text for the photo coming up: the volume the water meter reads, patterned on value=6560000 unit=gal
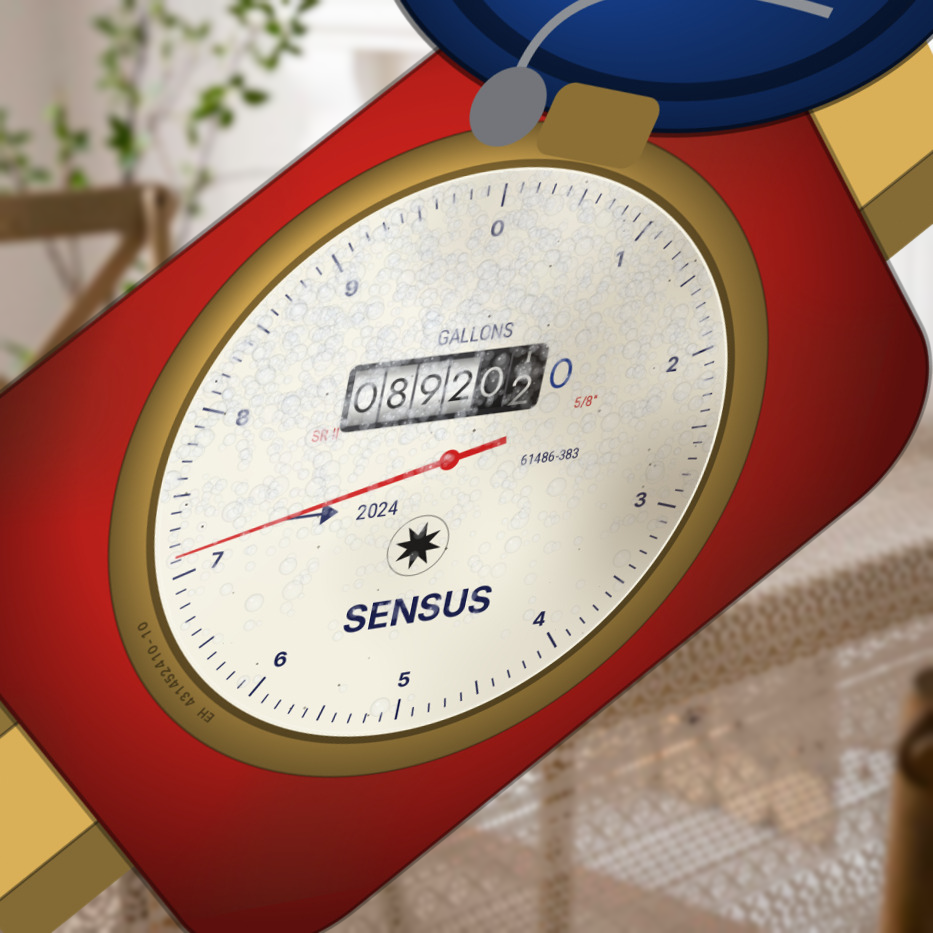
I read value=892017.1 unit=gal
